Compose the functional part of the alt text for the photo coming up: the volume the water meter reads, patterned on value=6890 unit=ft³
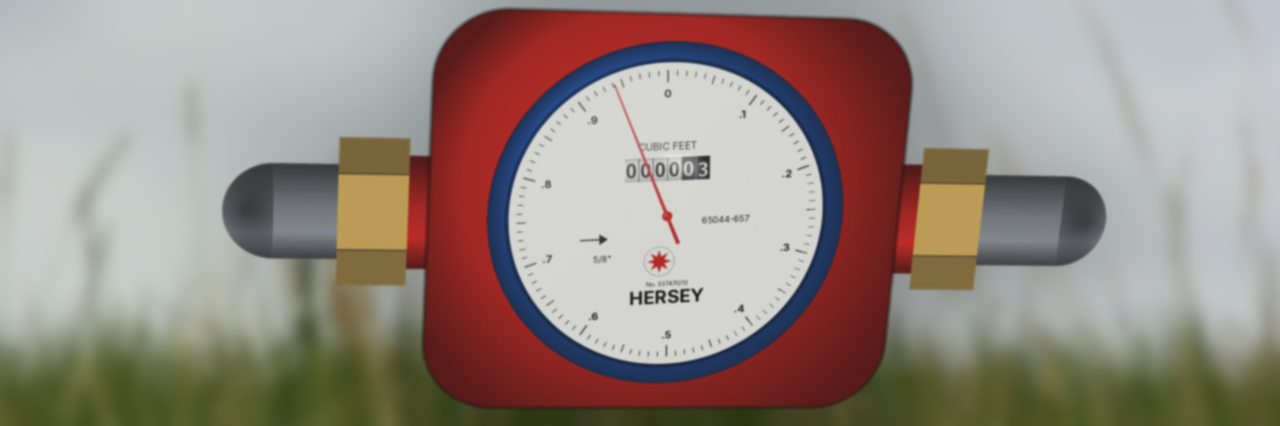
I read value=2.94 unit=ft³
